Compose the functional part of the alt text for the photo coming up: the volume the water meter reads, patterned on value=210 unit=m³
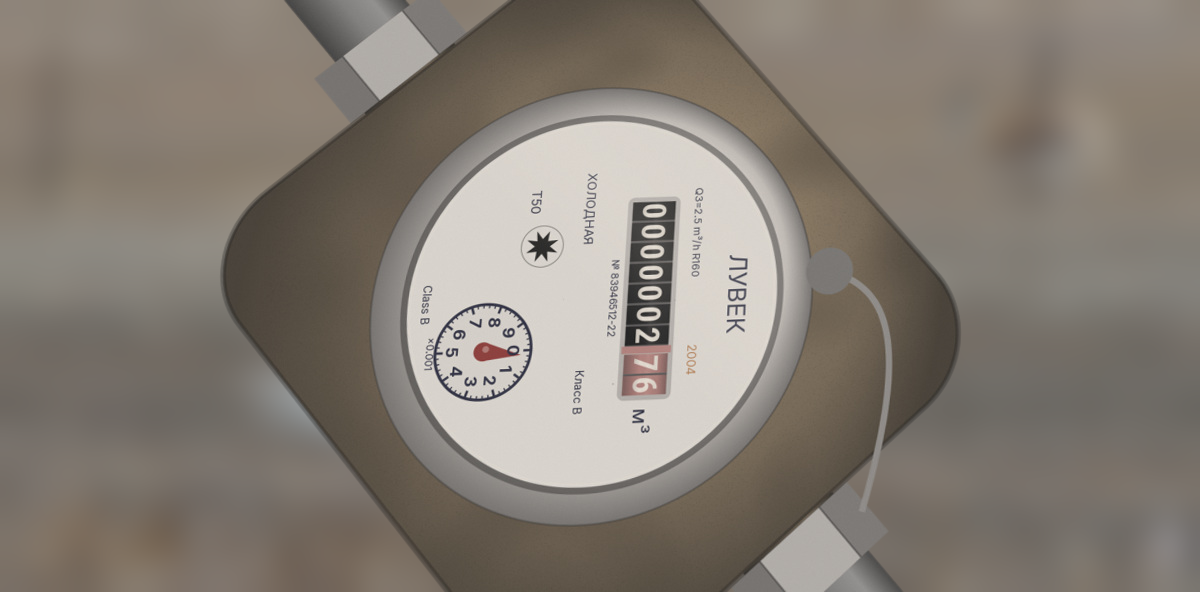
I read value=2.760 unit=m³
